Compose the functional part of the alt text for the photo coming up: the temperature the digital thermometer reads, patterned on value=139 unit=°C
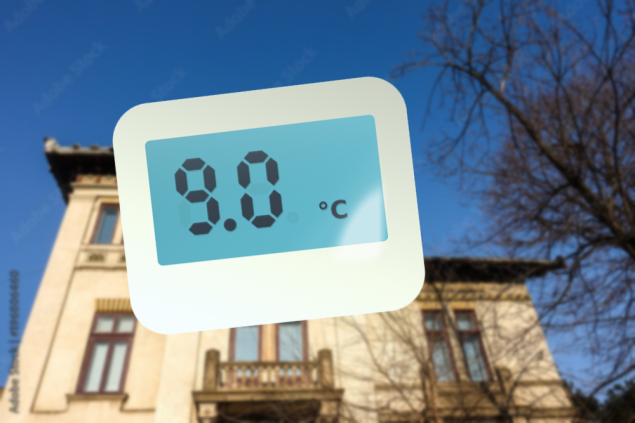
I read value=9.0 unit=°C
